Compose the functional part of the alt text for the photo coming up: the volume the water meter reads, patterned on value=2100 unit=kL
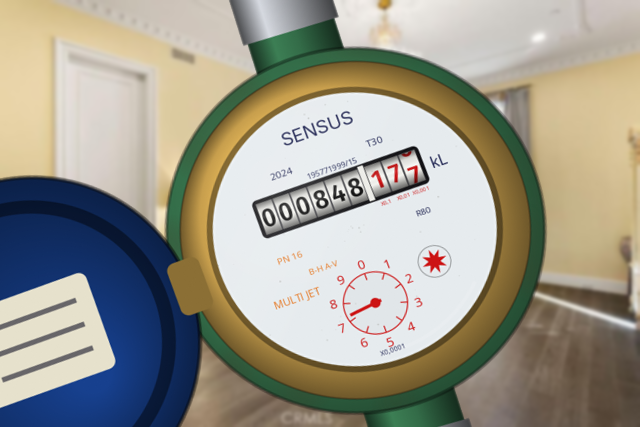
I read value=848.1767 unit=kL
